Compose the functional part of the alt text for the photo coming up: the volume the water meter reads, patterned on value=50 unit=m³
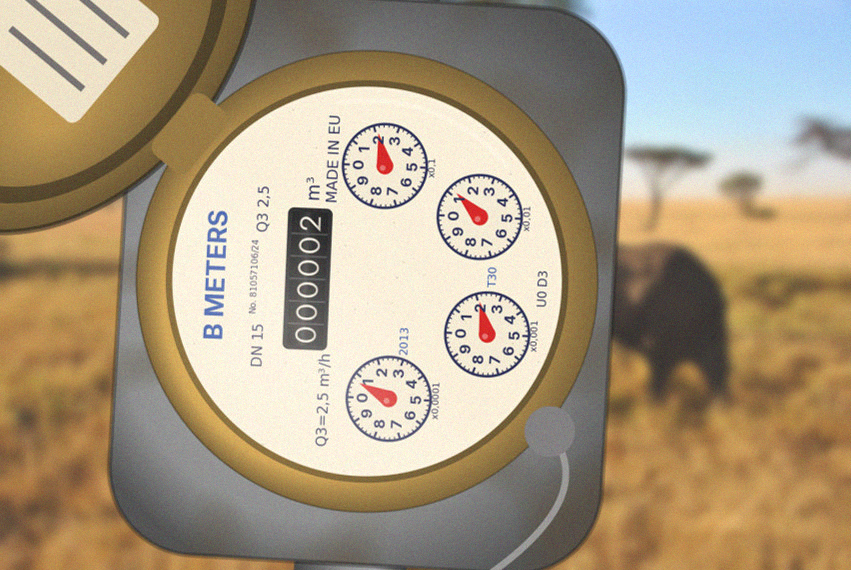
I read value=2.2120 unit=m³
